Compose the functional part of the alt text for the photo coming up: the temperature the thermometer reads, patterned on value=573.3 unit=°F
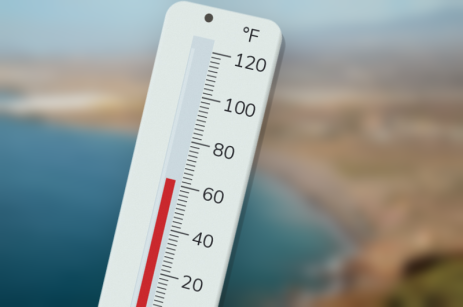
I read value=62 unit=°F
